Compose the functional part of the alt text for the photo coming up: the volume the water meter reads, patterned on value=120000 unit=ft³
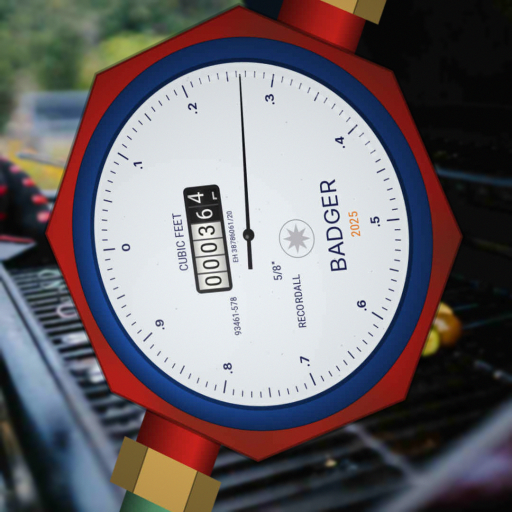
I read value=364.26 unit=ft³
